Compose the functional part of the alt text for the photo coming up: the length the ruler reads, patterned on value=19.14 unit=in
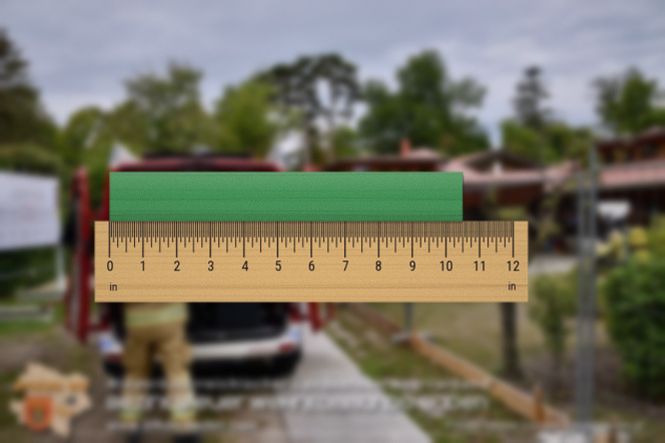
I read value=10.5 unit=in
